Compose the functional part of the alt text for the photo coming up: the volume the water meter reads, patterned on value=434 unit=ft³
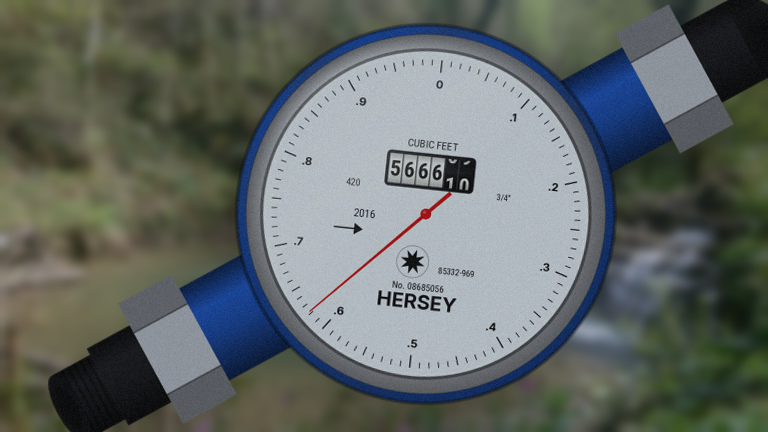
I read value=566609.62 unit=ft³
